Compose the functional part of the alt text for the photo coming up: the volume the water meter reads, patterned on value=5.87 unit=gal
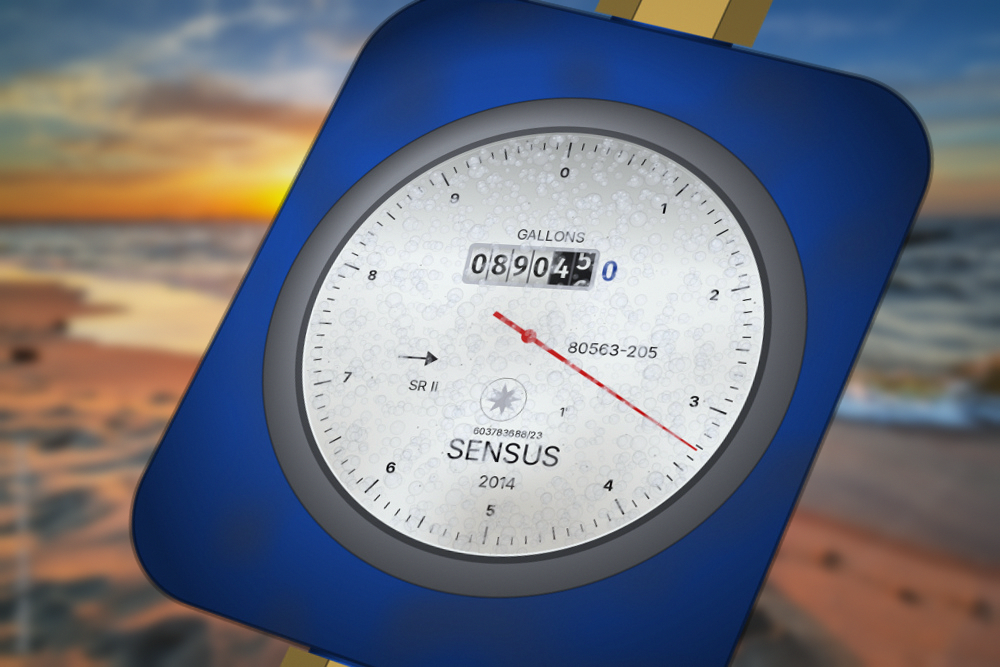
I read value=890453.3 unit=gal
